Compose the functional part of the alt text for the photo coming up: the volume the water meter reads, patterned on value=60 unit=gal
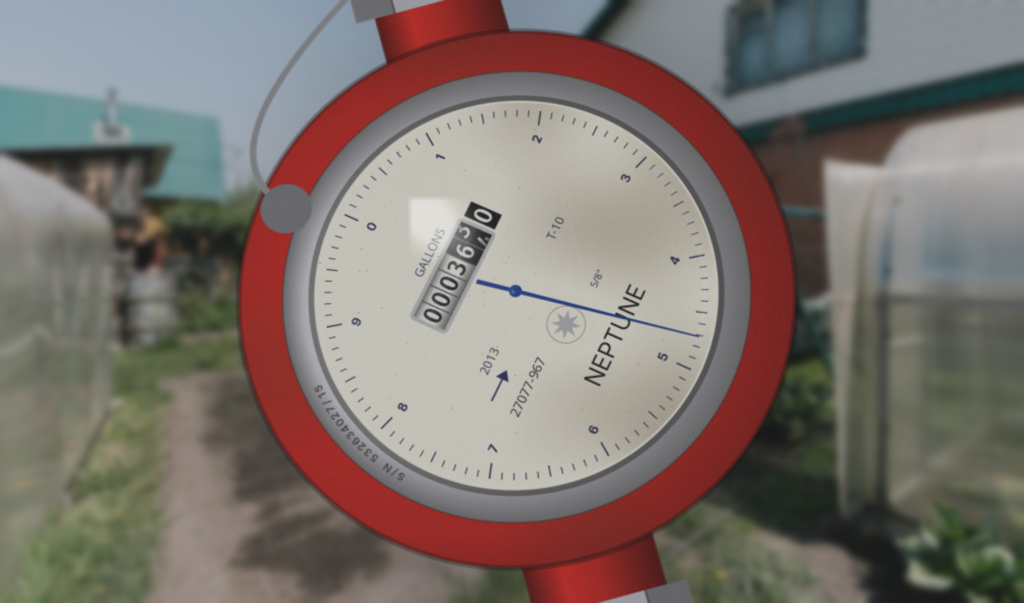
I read value=3634.7 unit=gal
